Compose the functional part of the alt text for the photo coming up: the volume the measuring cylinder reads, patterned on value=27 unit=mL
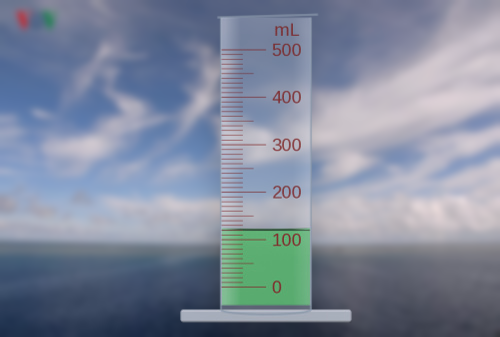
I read value=120 unit=mL
